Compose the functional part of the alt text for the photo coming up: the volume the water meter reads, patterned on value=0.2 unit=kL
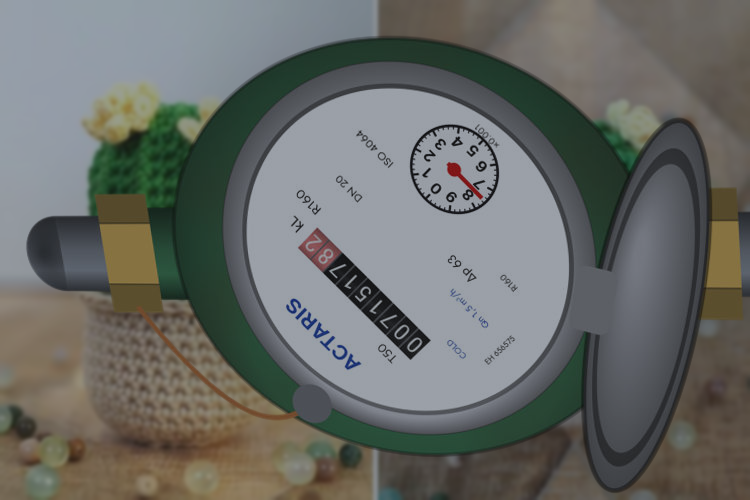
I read value=71517.827 unit=kL
